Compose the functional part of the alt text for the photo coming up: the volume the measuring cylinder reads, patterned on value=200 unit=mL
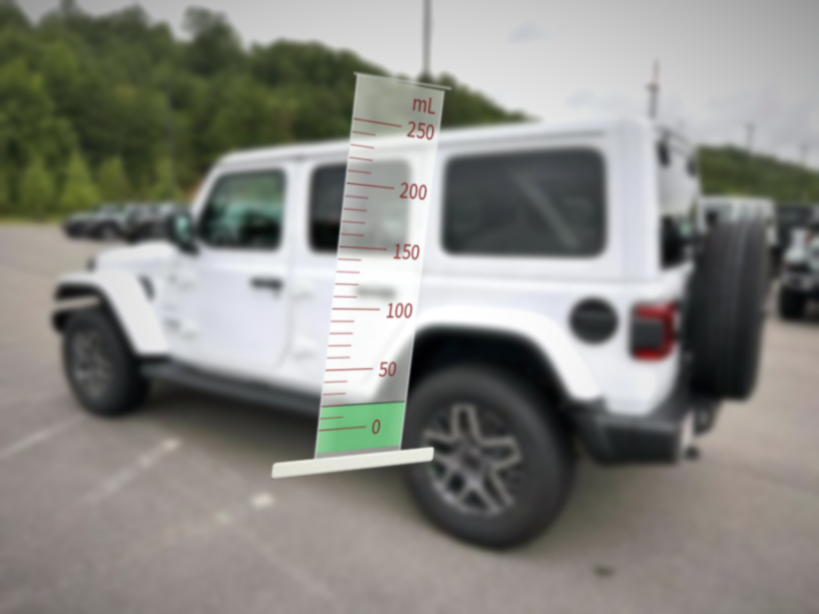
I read value=20 unit=mL
